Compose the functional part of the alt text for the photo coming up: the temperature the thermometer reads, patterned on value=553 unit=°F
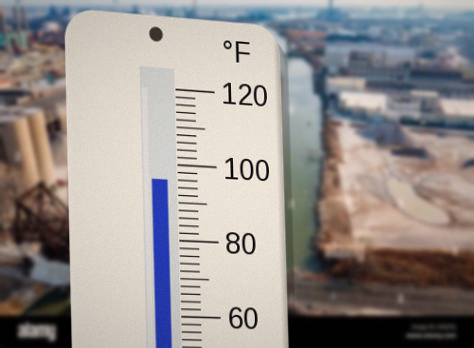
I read value=96 unit=°F
